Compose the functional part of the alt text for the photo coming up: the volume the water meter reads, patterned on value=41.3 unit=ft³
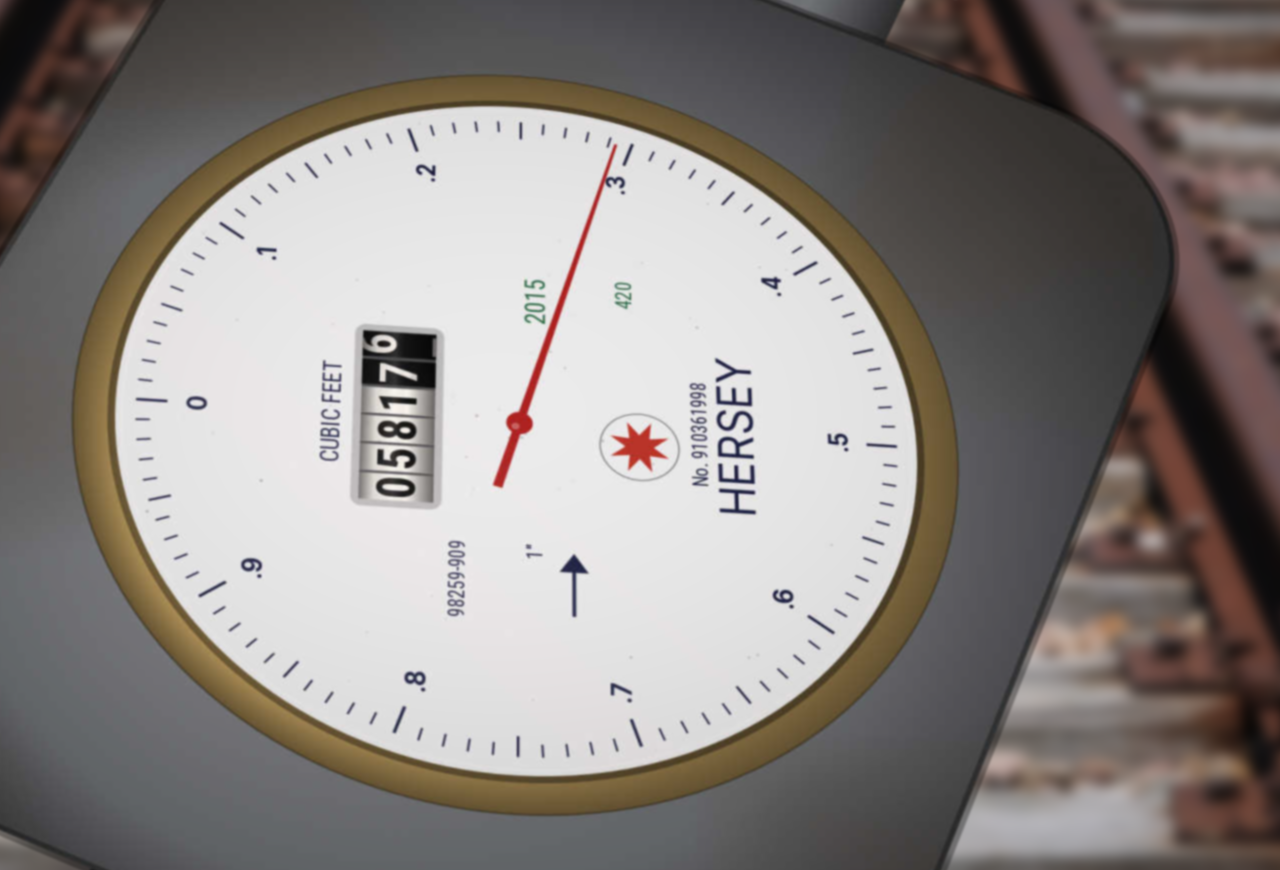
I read value=58176.29 unit=ft³
